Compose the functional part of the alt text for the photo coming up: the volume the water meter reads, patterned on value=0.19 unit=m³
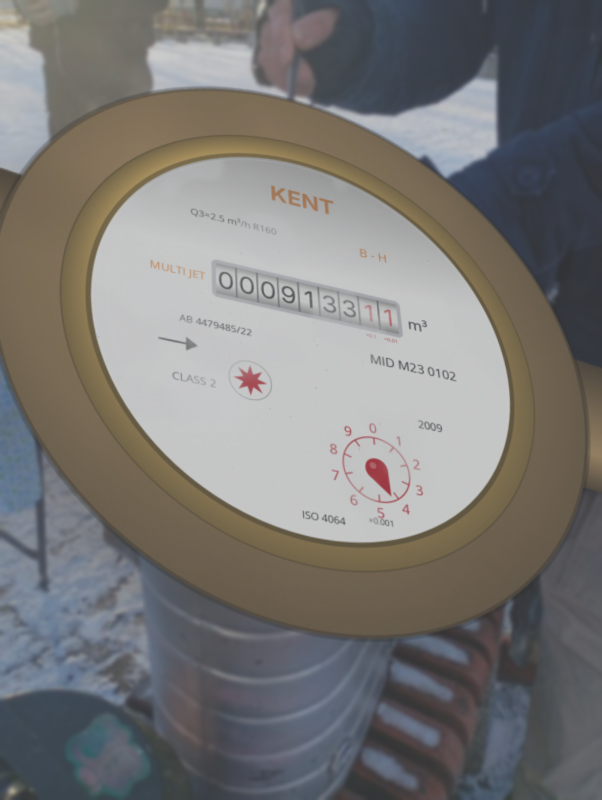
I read value=9133.114 unit=m³
